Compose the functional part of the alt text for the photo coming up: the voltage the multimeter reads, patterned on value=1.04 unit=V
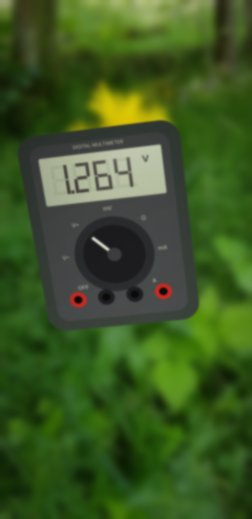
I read value=1.264 unit=V
